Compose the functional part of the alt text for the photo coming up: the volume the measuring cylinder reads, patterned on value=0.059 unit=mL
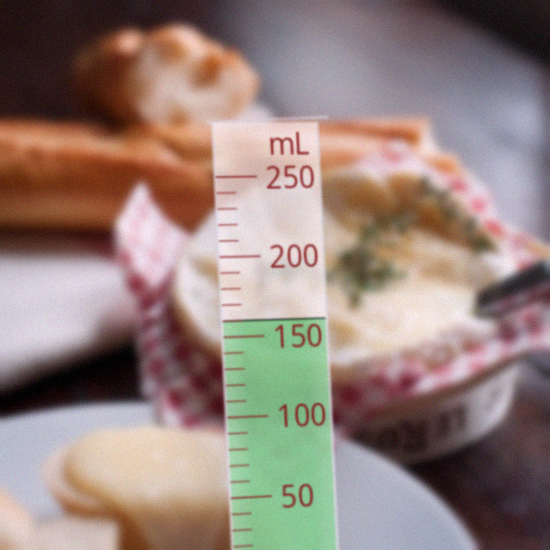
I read value=160 unit=mL
